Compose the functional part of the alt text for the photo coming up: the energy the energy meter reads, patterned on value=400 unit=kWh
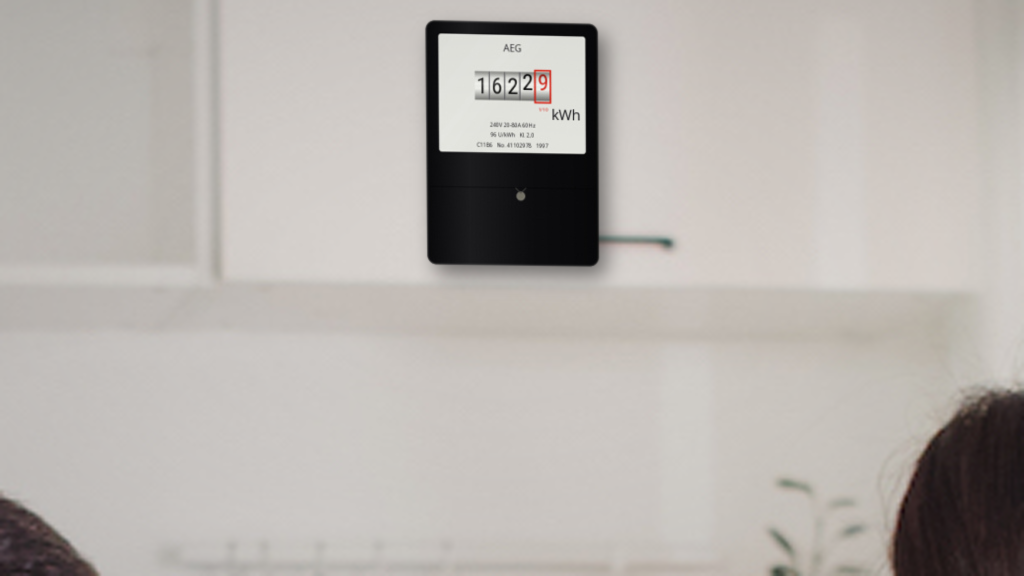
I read value=1622.9 unit=kWh
